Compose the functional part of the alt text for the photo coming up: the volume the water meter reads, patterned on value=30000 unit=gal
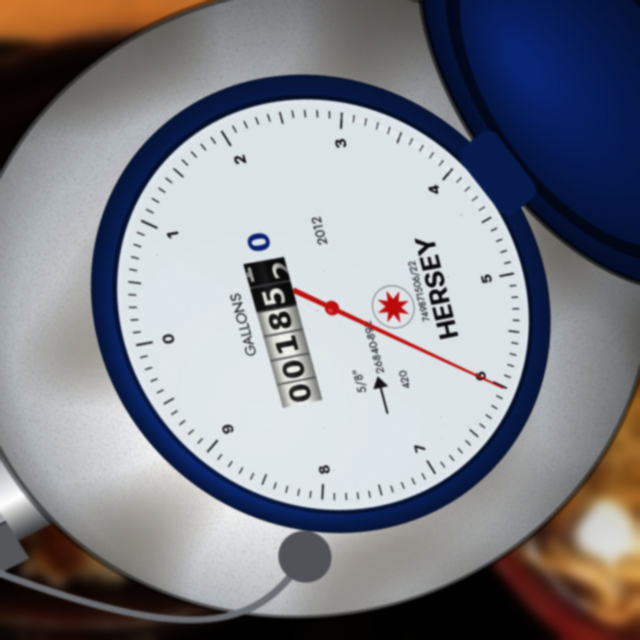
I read value=18516.0 unit=gal
